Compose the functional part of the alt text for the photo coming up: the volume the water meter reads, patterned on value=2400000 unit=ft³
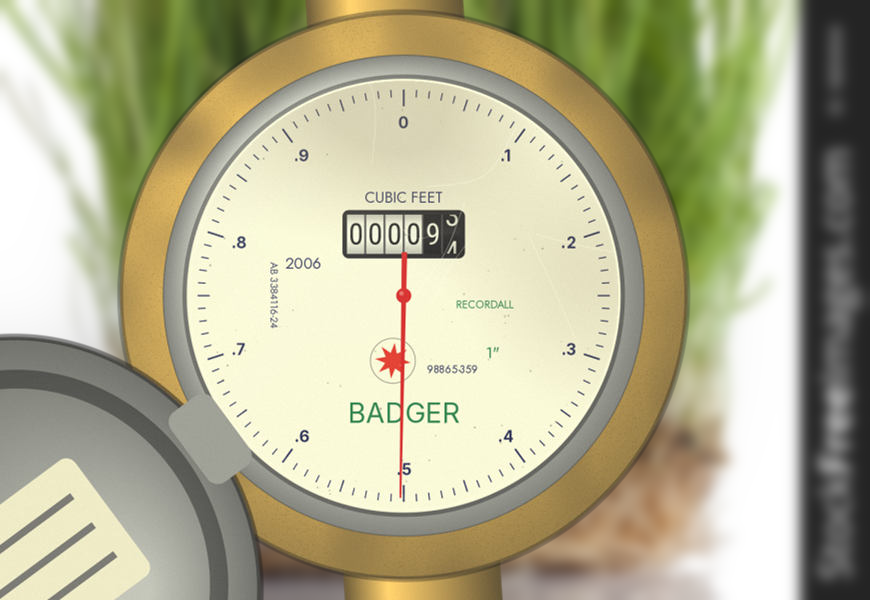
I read value=93.50 unit=ft³
